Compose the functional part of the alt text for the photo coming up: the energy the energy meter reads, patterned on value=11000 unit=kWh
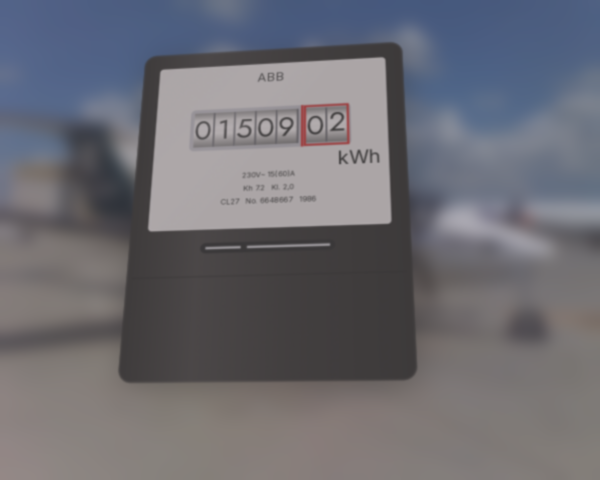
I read value=1509.02 unit=kWh
